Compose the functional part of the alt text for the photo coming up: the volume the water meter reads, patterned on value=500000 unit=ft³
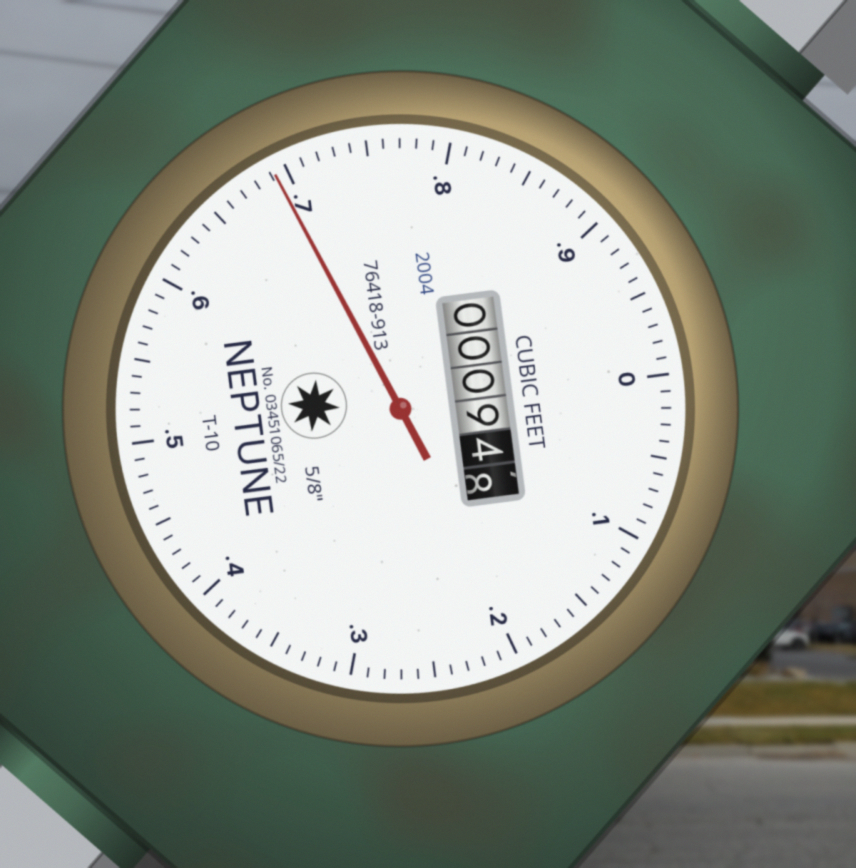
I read value=947.69 unit=ft³
